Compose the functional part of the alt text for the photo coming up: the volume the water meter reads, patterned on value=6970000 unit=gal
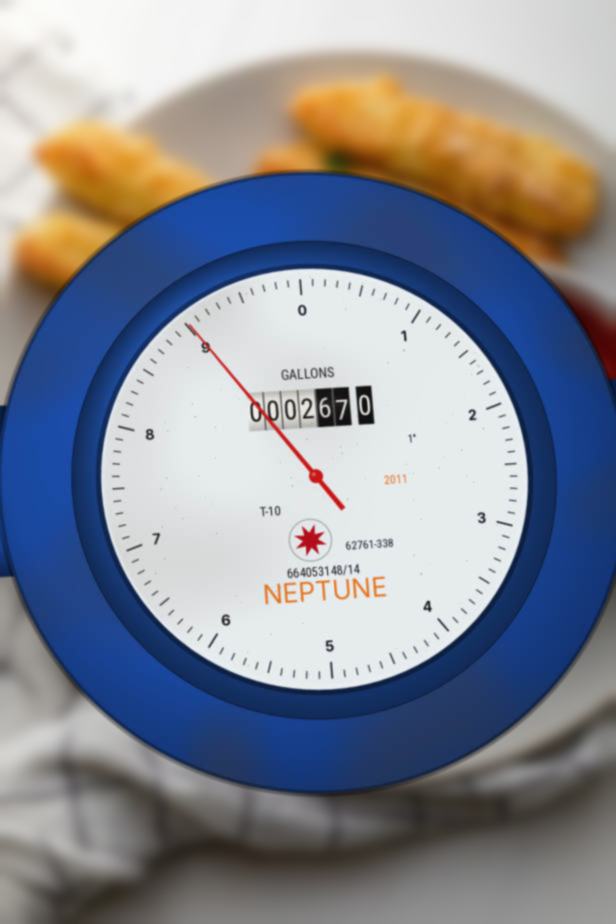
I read value=2669.0 unit=gal
